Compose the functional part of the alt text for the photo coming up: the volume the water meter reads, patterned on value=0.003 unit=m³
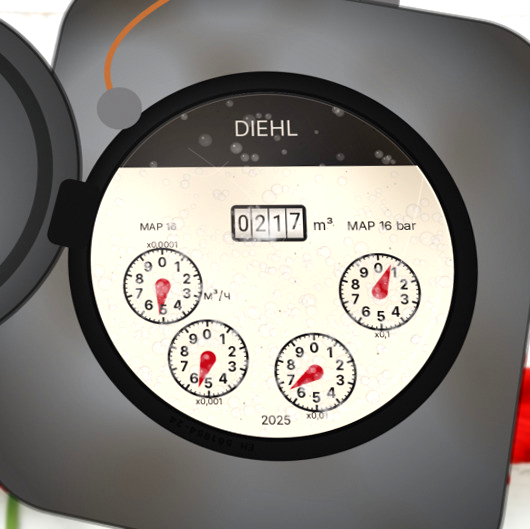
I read value=217.0655 unit=m³
